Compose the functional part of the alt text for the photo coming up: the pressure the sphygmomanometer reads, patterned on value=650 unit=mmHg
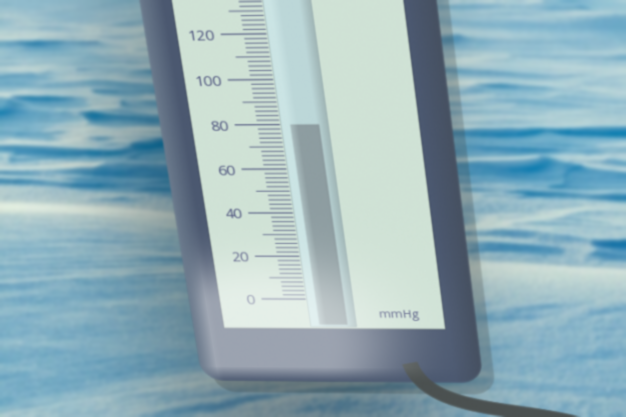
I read value=80 unit=mmHg
